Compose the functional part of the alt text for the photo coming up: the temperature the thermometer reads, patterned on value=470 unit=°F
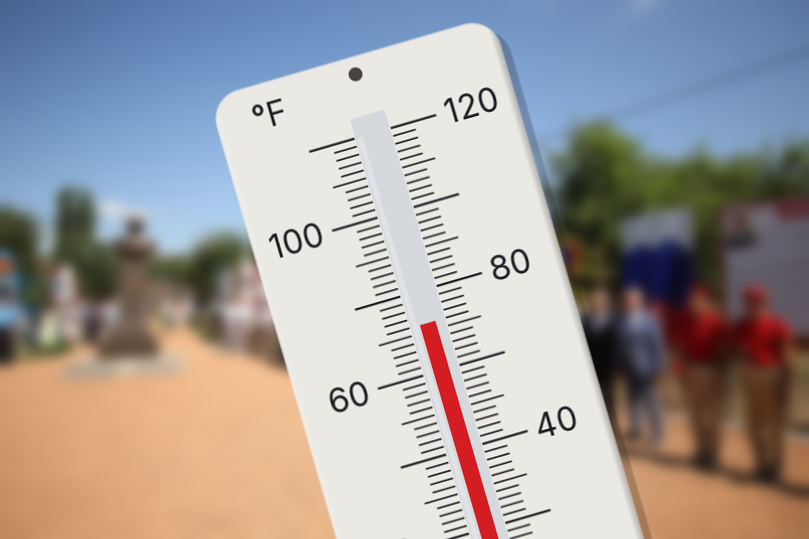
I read value=72 unit=°F
